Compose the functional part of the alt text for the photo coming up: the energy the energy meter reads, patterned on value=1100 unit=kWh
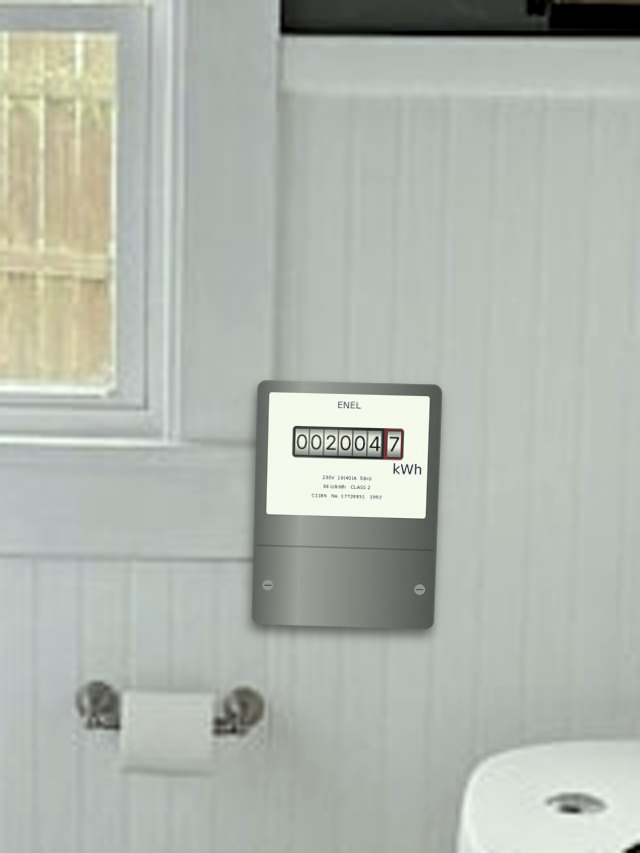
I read value=2004.7 unit=kWh
